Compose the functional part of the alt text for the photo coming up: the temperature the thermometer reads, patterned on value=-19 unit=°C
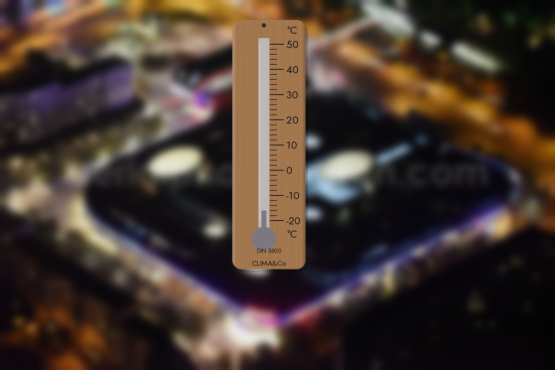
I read value=-16 unit=°C
